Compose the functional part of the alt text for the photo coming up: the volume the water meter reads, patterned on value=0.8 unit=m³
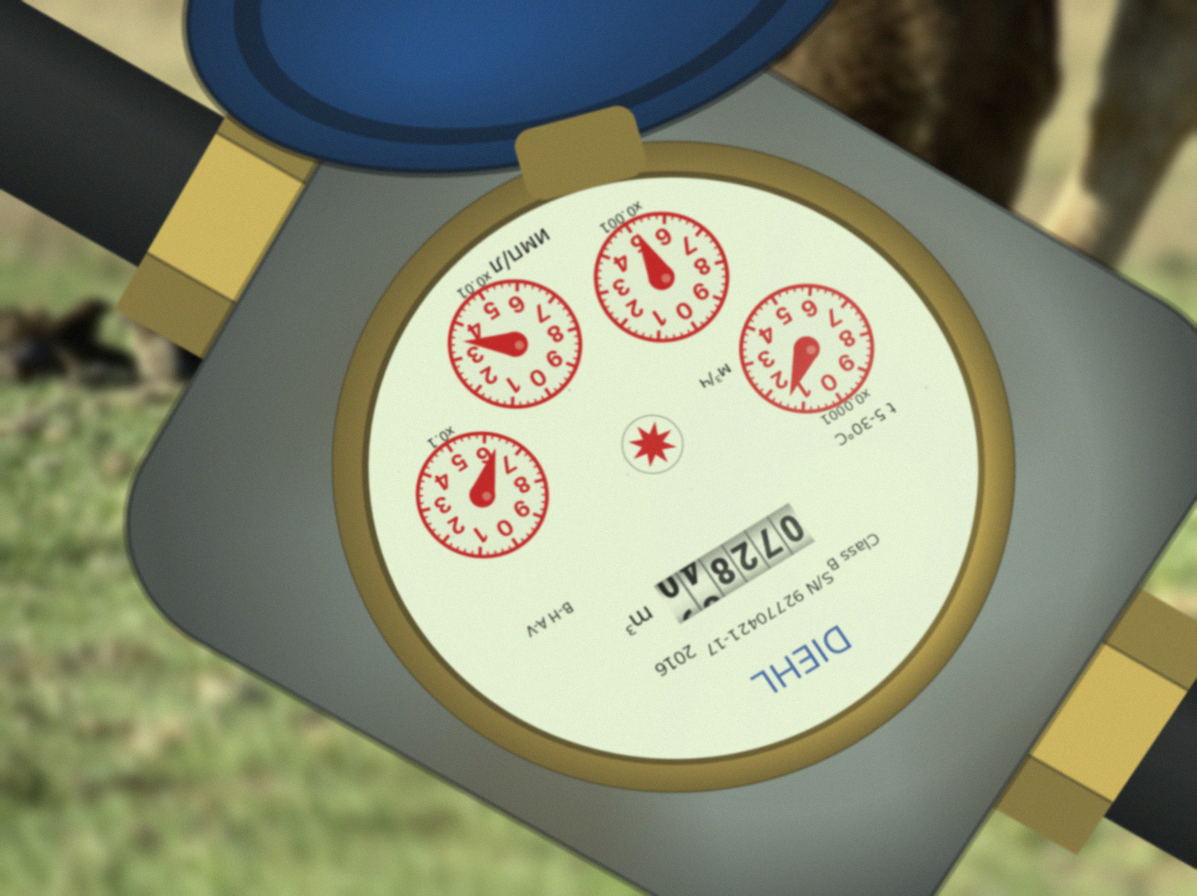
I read value=72839.6351 unit=m³
